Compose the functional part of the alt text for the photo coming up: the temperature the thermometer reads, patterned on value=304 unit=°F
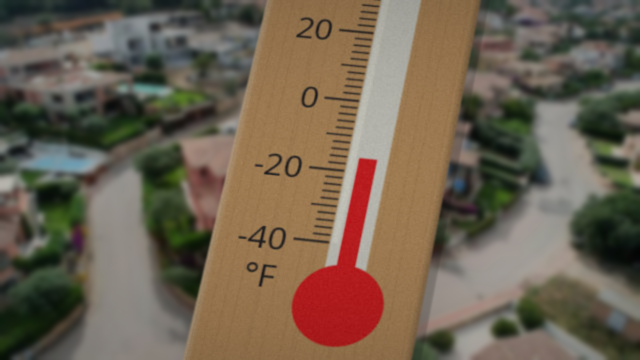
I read value=-16 unit=°F
